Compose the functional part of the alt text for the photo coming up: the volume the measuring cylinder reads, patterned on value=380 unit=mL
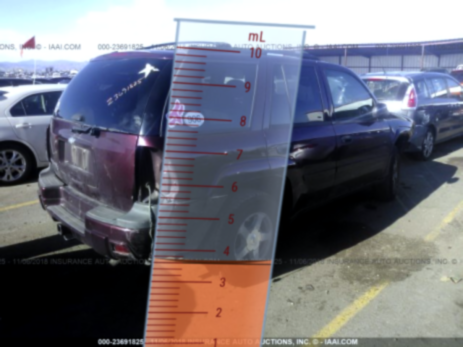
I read value=3.6 unit=mL
